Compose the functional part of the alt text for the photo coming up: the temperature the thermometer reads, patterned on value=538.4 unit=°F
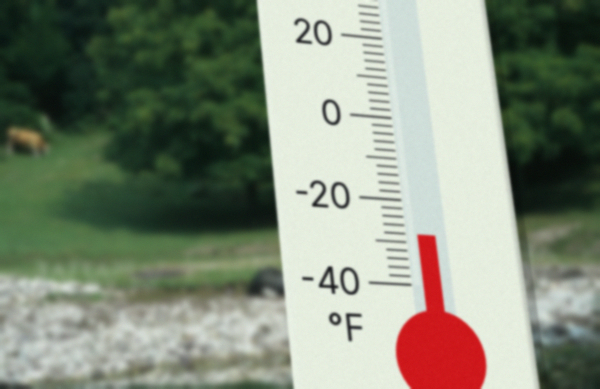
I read value=-28 unit=°F
